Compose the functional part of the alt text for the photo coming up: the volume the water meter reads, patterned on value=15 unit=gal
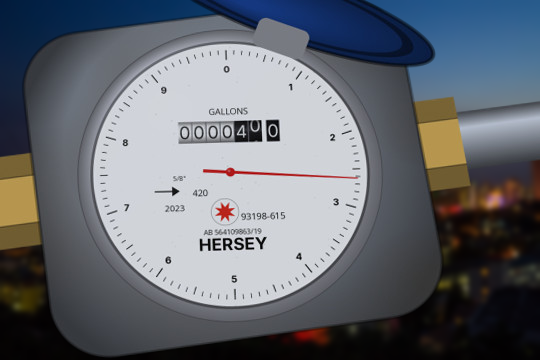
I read value=402.6 unit=gal
